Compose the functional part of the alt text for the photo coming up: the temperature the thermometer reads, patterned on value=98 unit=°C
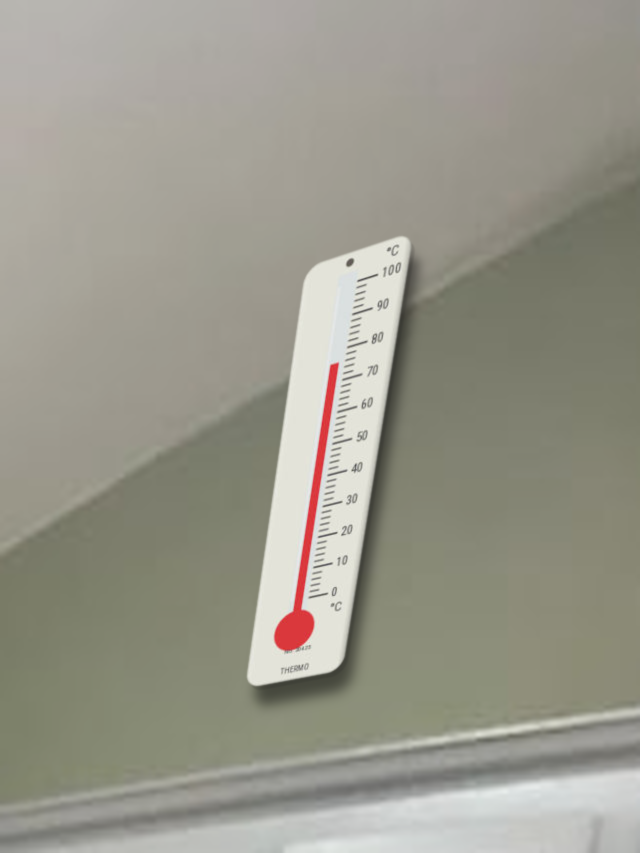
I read value=76 unit=°C
